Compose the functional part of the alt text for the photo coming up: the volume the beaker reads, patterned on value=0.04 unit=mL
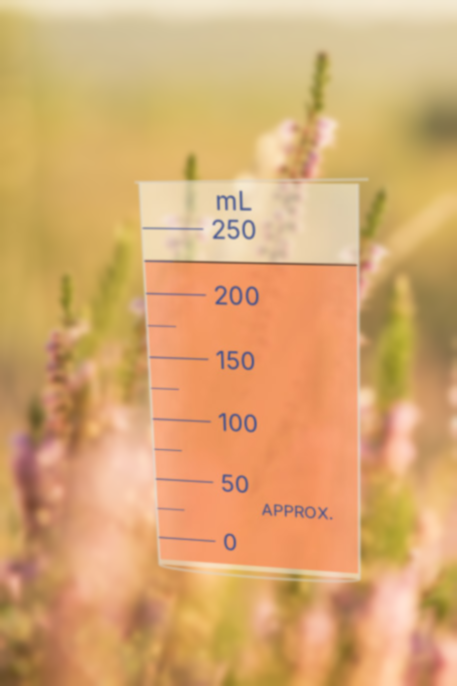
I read value=225 unit=mL
